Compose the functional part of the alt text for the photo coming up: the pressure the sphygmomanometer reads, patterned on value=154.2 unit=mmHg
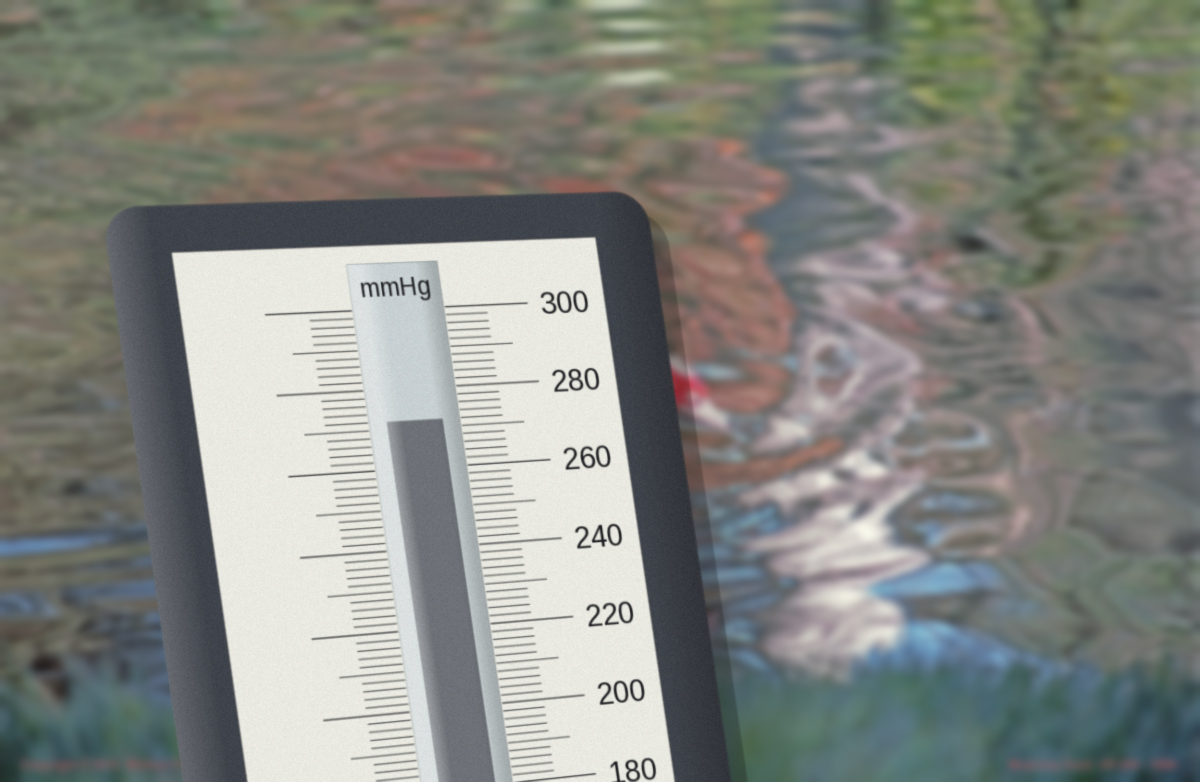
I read value=272 unit=mmHg
